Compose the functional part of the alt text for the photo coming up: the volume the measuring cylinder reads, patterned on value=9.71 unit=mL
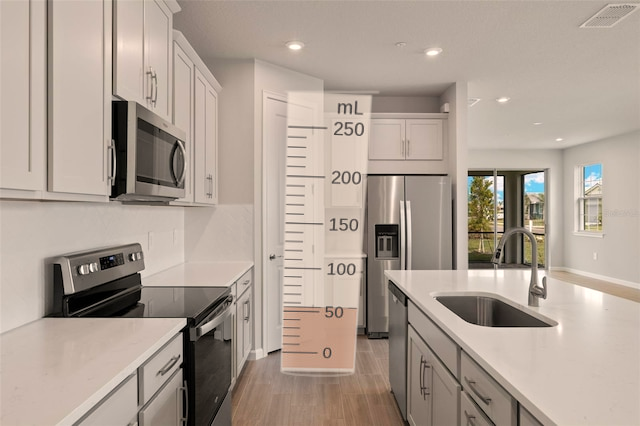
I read value=55 unit=mL
